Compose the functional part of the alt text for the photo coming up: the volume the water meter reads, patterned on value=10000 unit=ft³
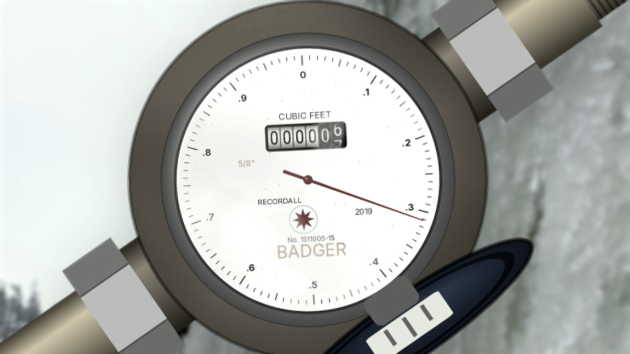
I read value=6.31 unit=ft³
